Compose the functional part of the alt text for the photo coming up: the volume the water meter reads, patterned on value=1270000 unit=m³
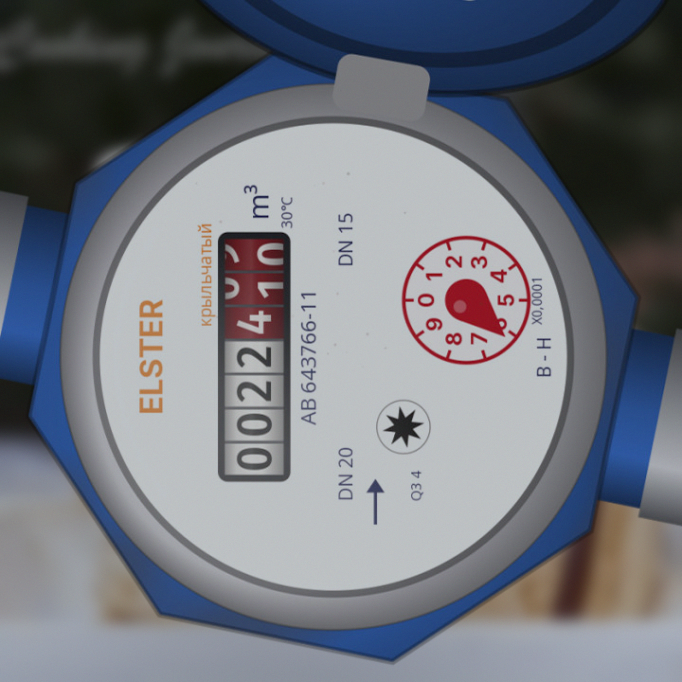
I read value=22.4096 unit=m³
